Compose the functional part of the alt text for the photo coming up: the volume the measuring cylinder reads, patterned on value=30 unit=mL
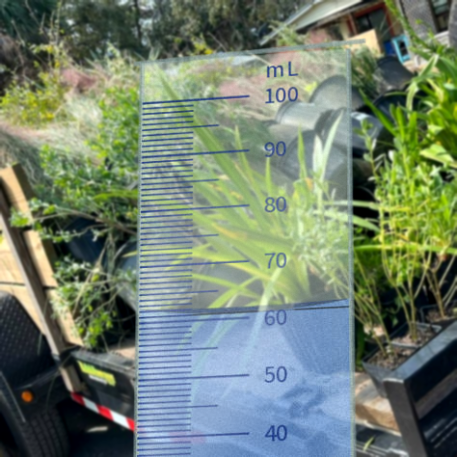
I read value=61 unit=mL
